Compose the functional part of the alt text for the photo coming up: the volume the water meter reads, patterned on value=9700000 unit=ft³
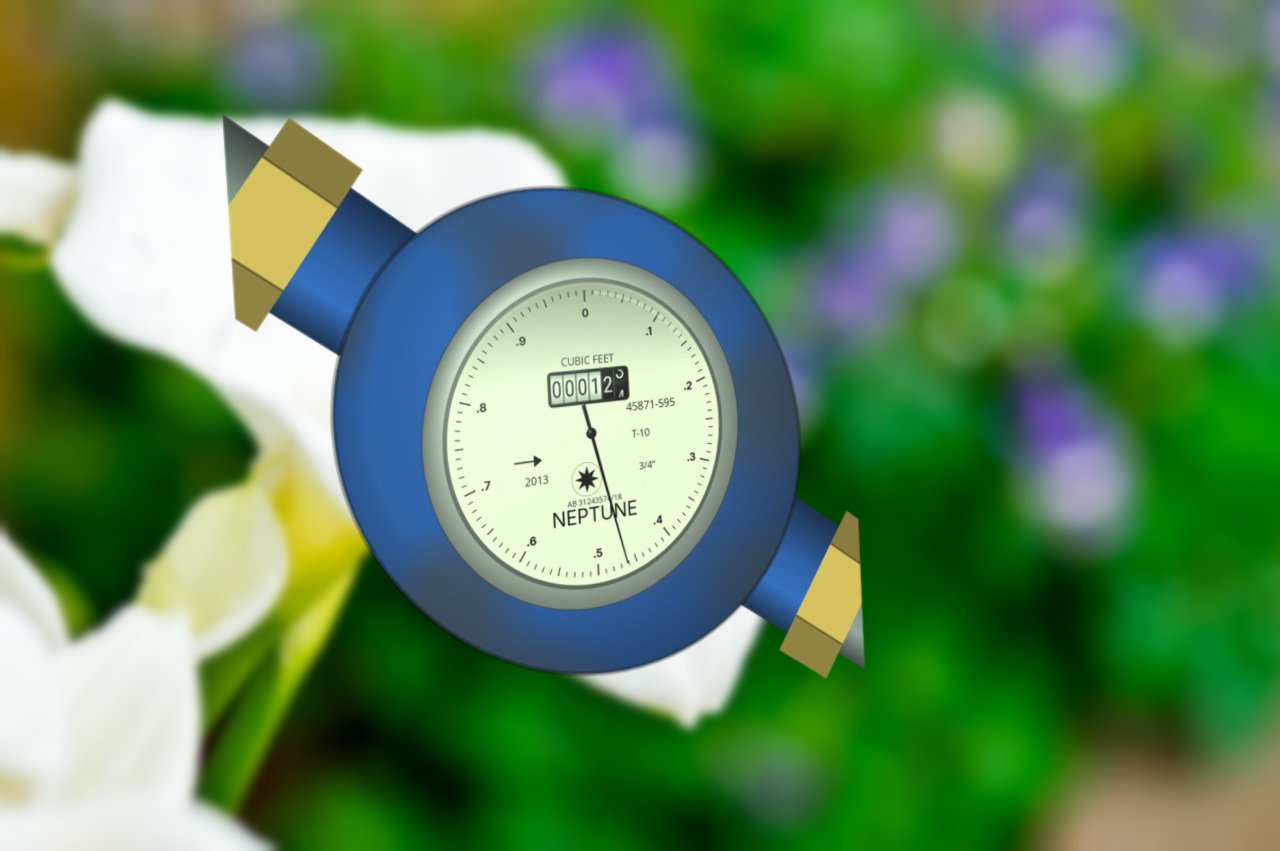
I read value=123.46 unit=ft³
